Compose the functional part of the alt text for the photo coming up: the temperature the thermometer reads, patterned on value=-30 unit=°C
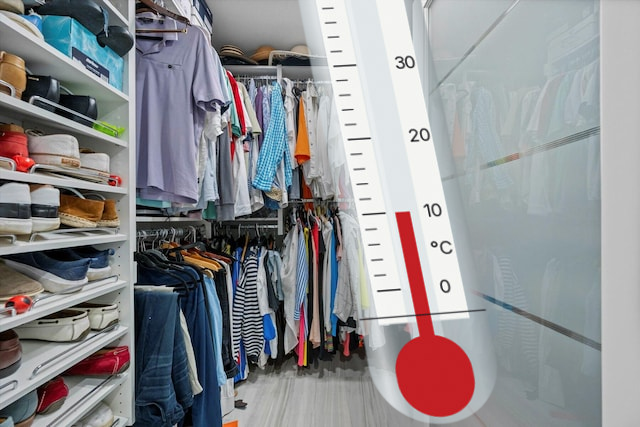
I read value=10 unit=°C
